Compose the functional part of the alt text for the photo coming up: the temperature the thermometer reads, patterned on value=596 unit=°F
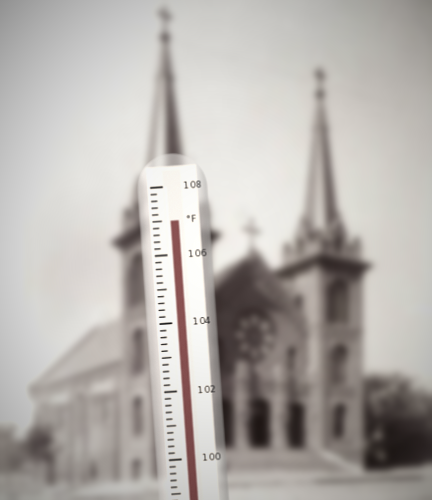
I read value=107 unit=°F
